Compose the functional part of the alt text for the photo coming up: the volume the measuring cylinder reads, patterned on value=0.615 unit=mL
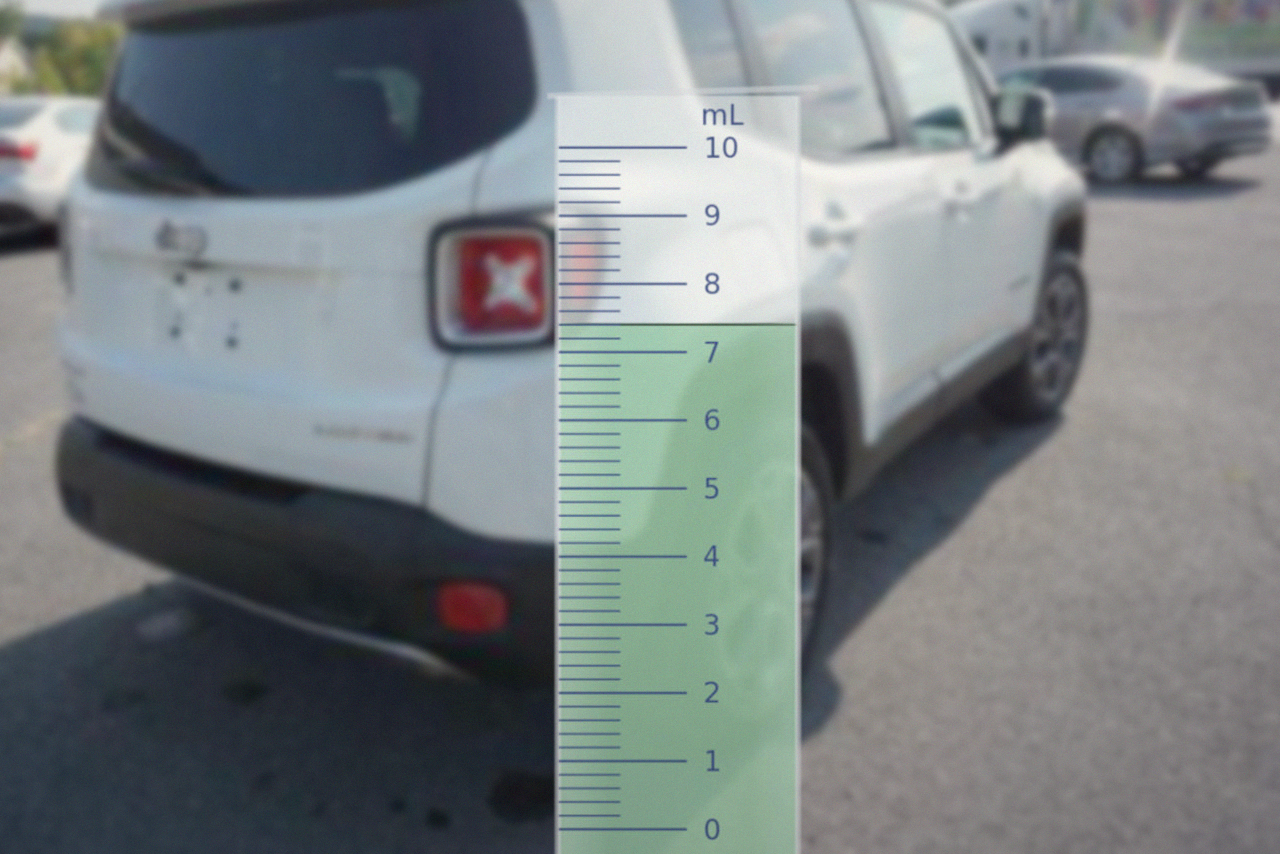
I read value=7.4 unit=mL
